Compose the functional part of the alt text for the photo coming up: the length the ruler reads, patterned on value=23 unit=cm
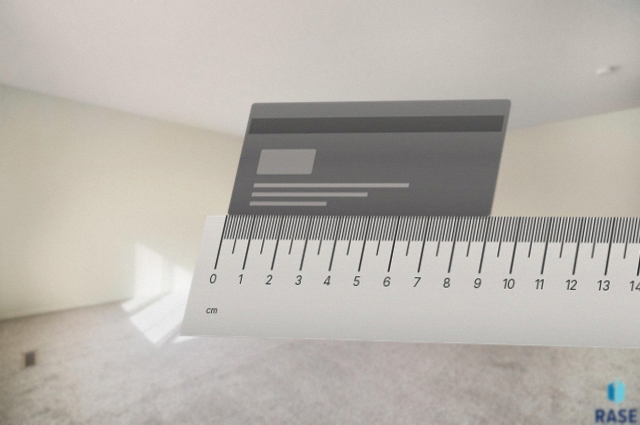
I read value=9 unit=cm
